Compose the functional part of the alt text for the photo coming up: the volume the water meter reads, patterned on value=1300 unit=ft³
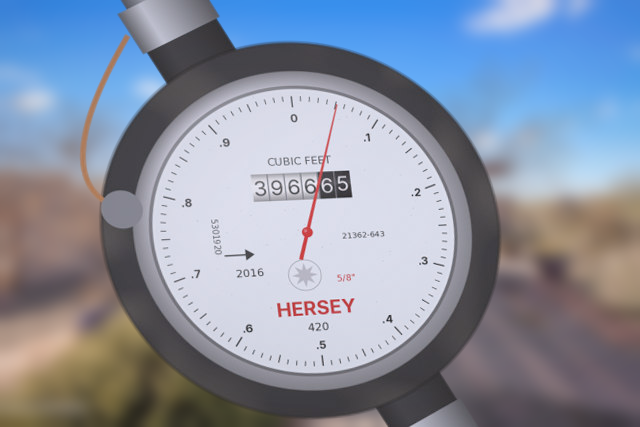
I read value=396665.05 unit=ft³
